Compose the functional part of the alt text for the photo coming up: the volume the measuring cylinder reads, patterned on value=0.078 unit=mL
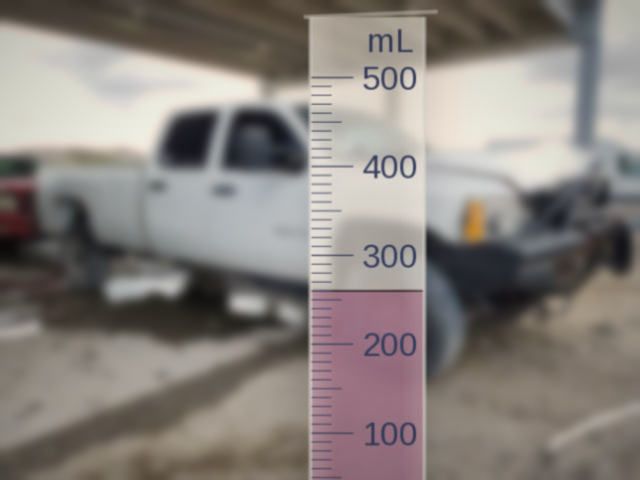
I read value=260 unit=mL
